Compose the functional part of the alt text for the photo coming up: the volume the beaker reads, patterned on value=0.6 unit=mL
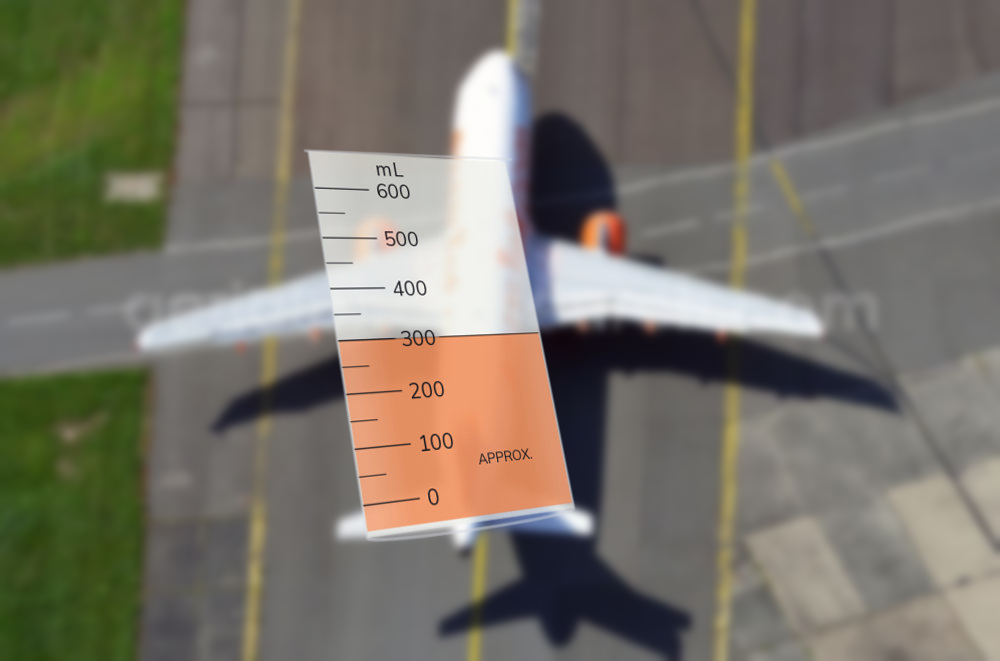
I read value=300 unit=mL
